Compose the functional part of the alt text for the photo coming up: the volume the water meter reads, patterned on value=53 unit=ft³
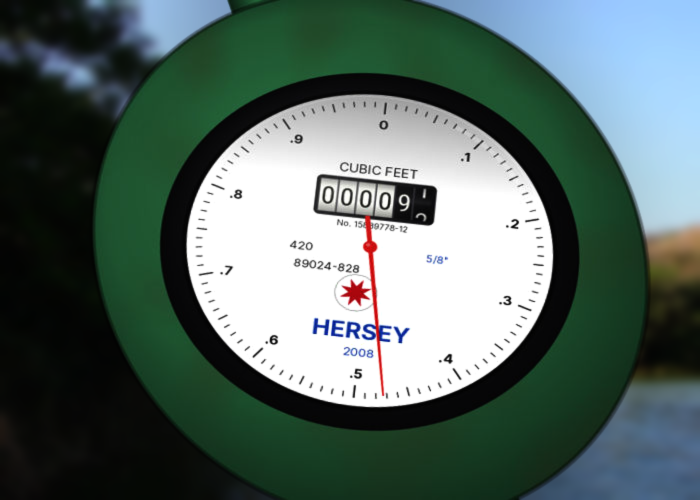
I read value=91.47 unit=ft³
